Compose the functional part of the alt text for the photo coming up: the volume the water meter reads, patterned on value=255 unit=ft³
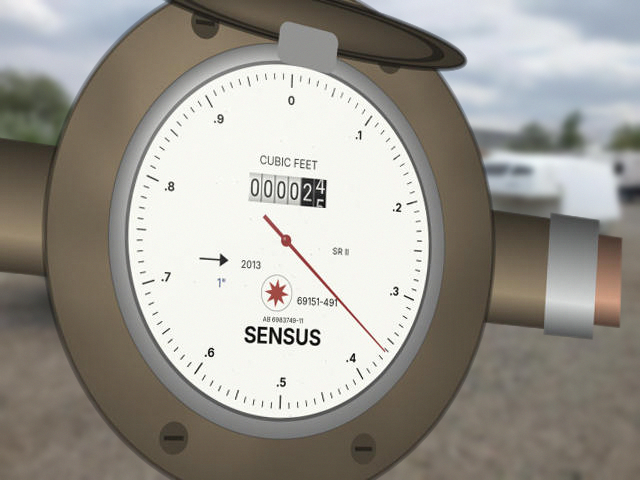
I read value=24.36 unit=ft³
